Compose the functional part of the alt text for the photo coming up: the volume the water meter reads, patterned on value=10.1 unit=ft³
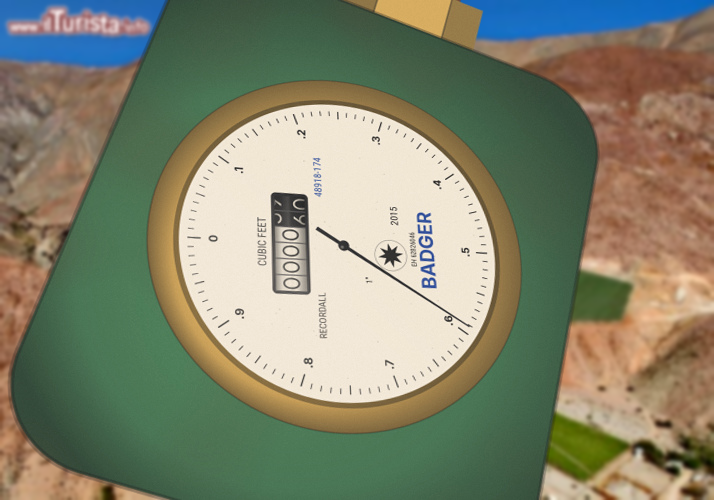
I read value=59.59 unit=ft³
